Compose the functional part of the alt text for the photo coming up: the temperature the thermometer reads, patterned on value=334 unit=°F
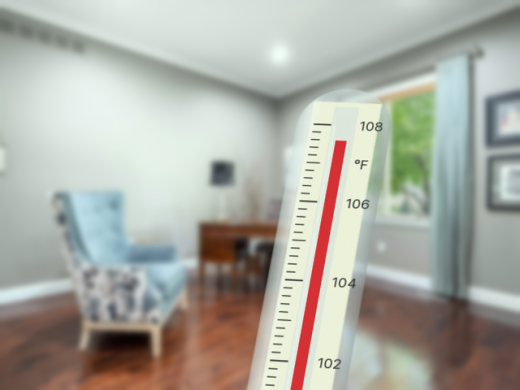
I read value=107.6 unit=°F
